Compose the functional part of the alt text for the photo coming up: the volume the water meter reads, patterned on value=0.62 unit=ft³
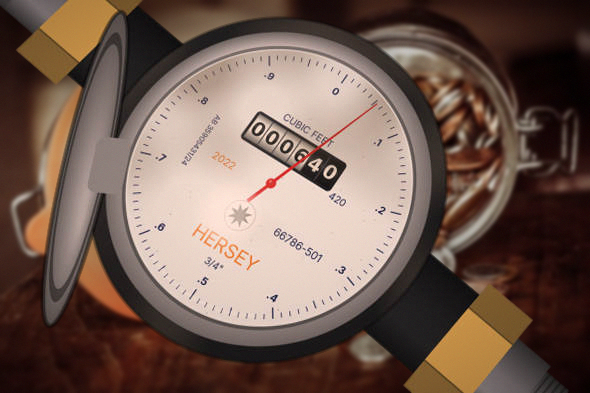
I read value=640.05 unit=ft³
